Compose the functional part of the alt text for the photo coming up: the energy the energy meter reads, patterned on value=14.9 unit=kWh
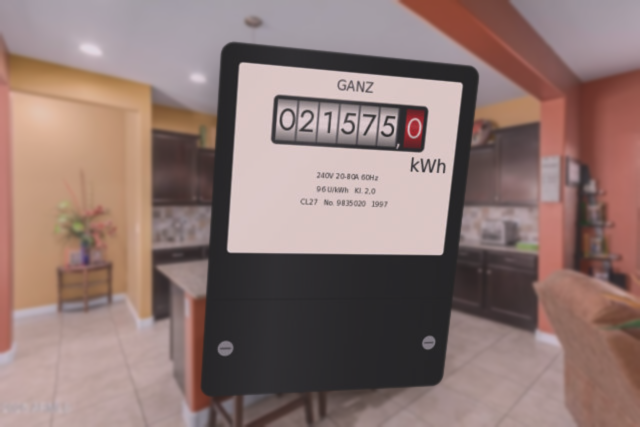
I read value=21575.0 unit=kWh
